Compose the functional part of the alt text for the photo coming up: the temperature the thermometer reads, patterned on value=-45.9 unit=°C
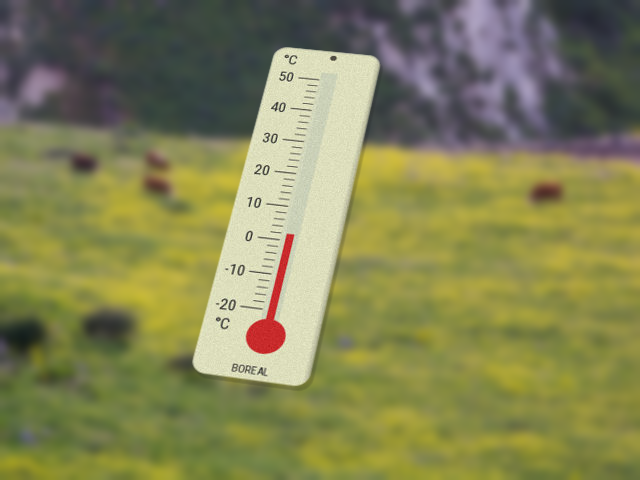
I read value=2 unit=°C
